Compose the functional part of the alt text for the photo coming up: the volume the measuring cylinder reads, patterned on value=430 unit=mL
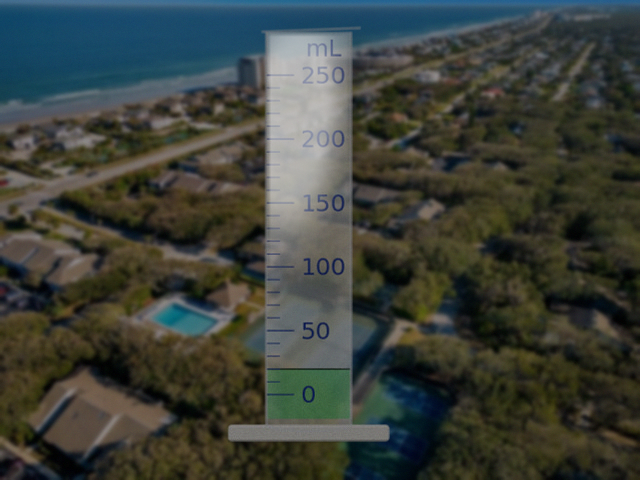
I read value=20 unit=mL
